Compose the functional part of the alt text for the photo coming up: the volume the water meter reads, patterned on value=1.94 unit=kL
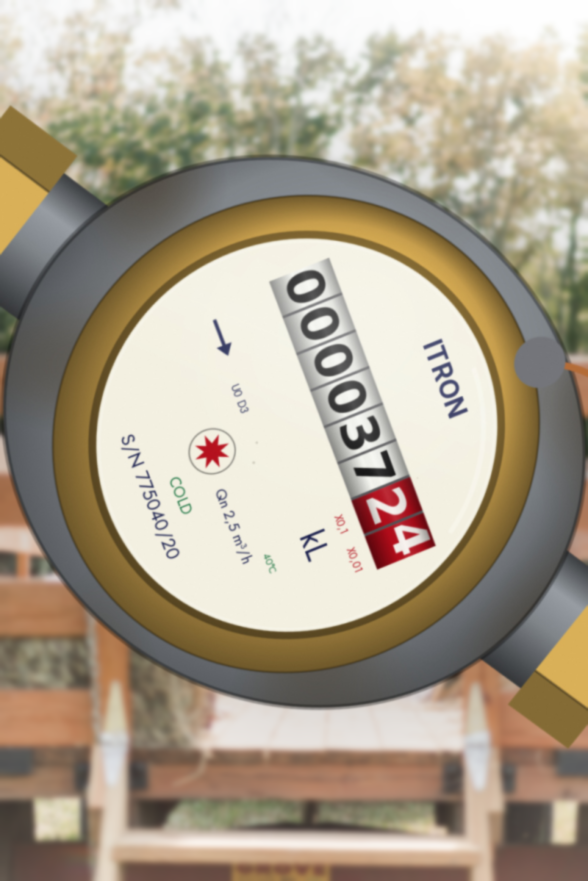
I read value=37.24 unit=kL
